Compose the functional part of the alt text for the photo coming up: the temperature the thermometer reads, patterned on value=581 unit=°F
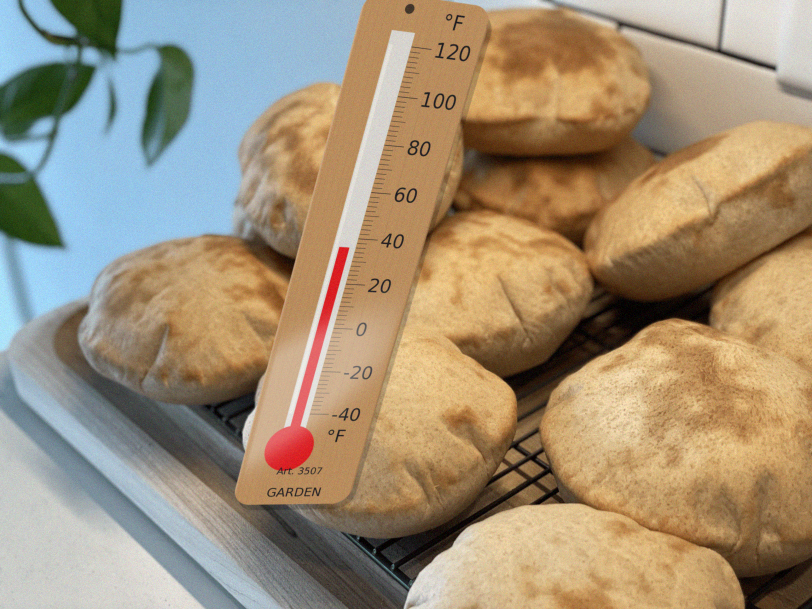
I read value=36 unit=°F
